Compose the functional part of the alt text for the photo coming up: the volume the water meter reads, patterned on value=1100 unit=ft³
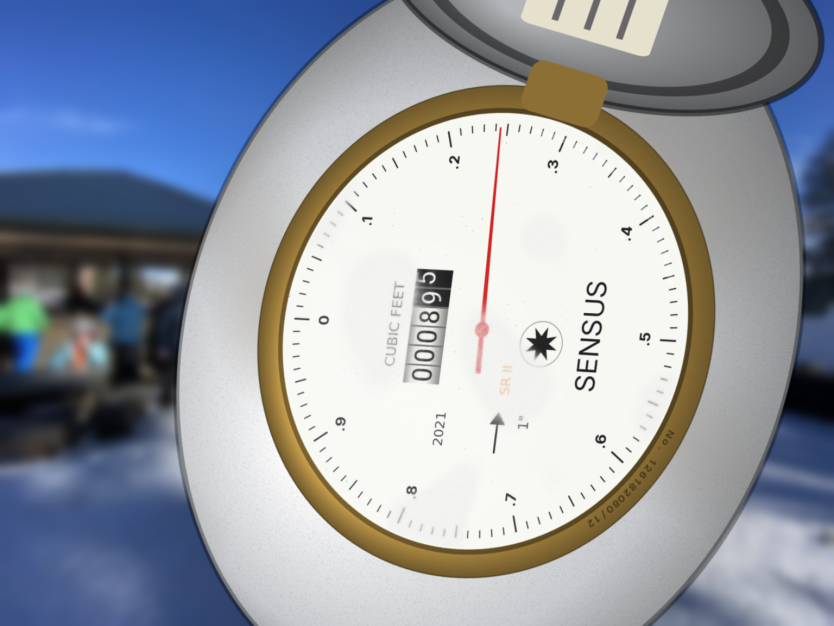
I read value=895.24 unit=ft³
